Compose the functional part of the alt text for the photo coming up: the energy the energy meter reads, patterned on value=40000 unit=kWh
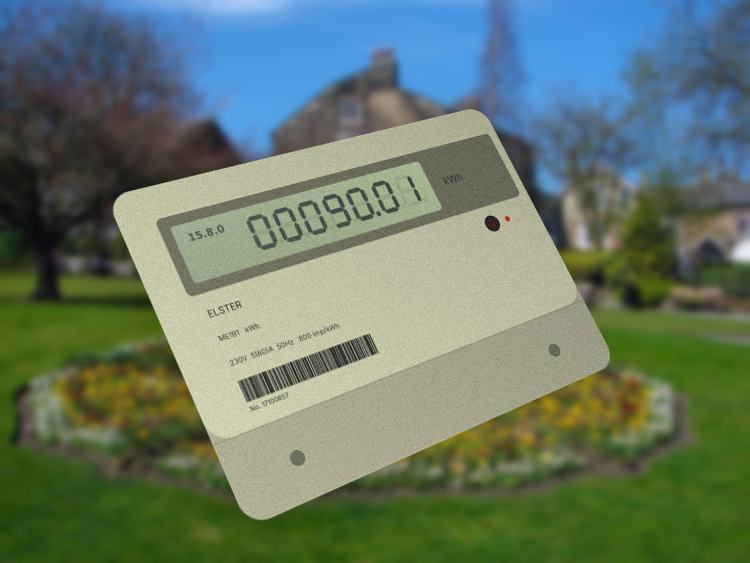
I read value=90.01 unit=kWh
